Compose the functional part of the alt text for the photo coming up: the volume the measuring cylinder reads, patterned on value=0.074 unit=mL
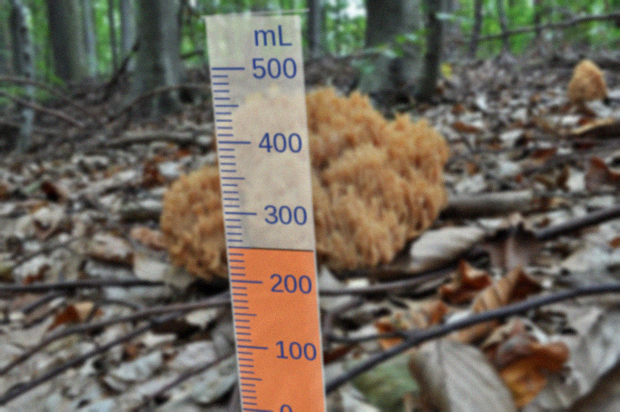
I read value=250 unit=mL
